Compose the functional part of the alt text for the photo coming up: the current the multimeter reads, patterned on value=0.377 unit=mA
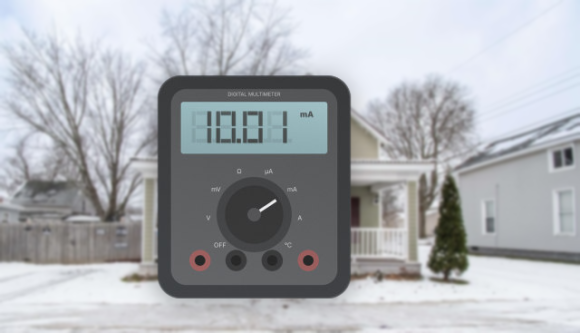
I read value=10.01 unit=mA
